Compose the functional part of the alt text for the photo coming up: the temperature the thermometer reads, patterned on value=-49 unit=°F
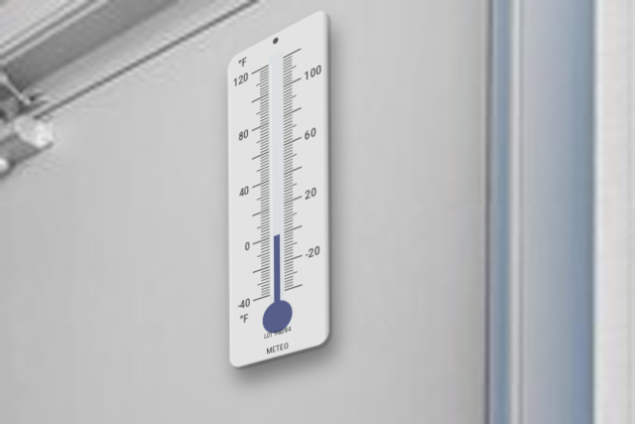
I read value=0 unit=°F
